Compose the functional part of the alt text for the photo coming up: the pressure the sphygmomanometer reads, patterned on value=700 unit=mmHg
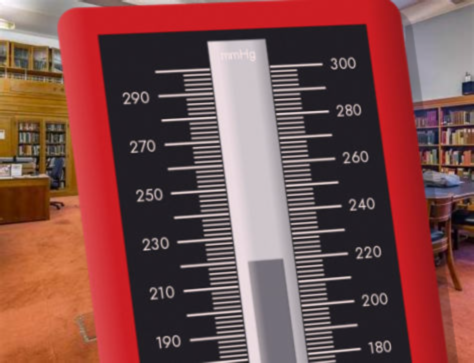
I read value=220 unit=mmHg
